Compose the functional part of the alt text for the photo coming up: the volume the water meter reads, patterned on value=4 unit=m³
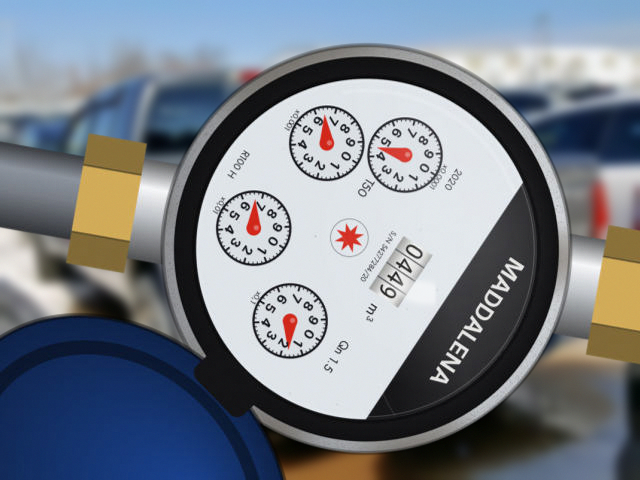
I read value=449.1664 unit=m³
